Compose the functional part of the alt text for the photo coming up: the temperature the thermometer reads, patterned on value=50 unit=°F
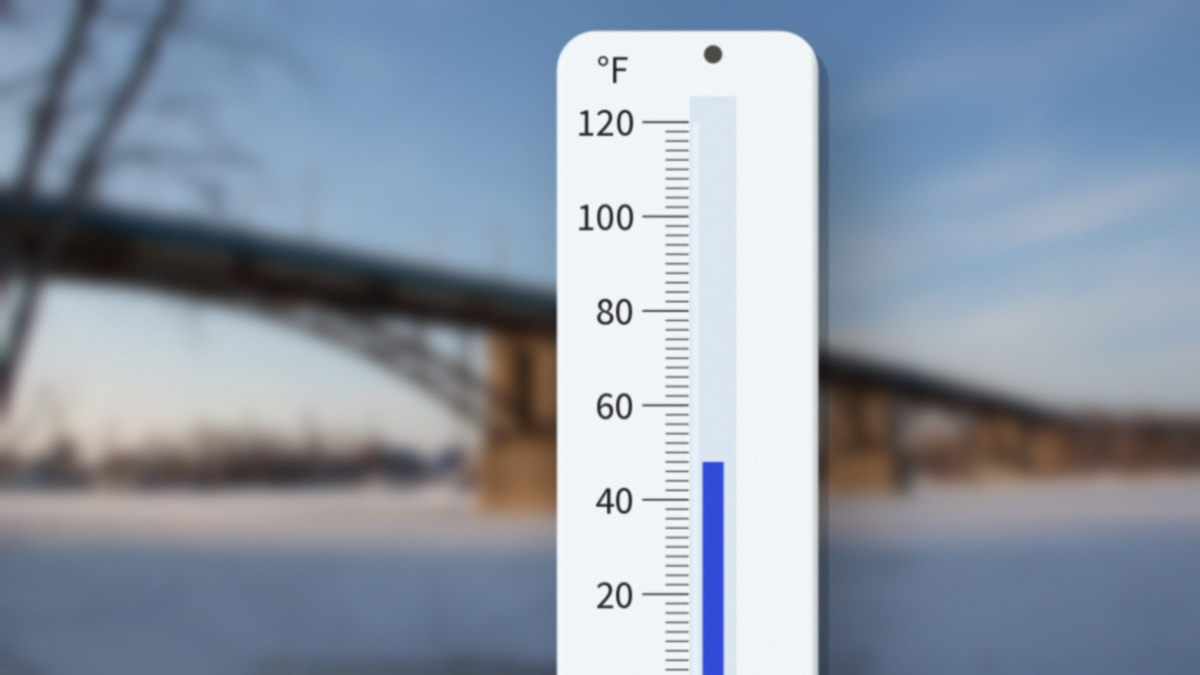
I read value=48 unit=°F
